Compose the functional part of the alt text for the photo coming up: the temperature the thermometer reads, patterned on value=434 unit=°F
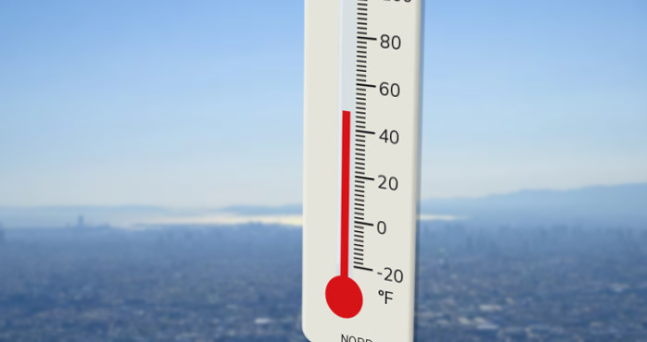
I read value=48 unit=°F
